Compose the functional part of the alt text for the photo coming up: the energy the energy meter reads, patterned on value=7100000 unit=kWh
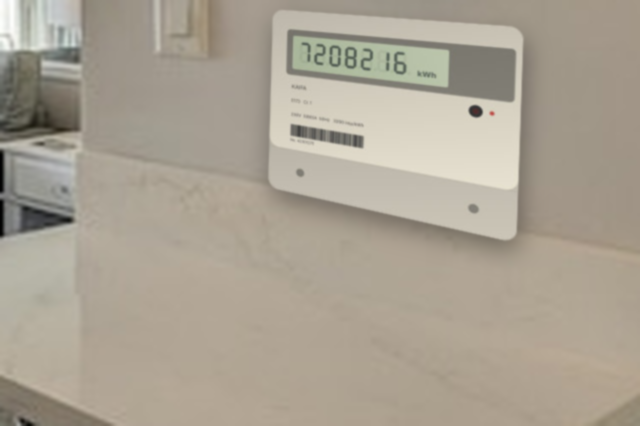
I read value=7208216 unit=kWh
